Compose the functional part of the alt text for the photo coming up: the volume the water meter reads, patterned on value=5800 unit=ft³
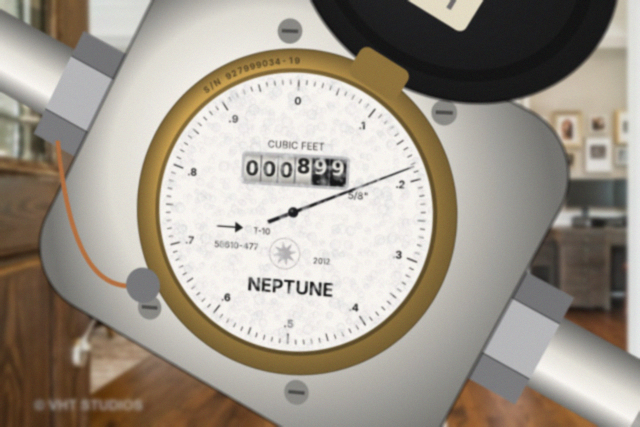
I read value=899.18 unit=ft³
